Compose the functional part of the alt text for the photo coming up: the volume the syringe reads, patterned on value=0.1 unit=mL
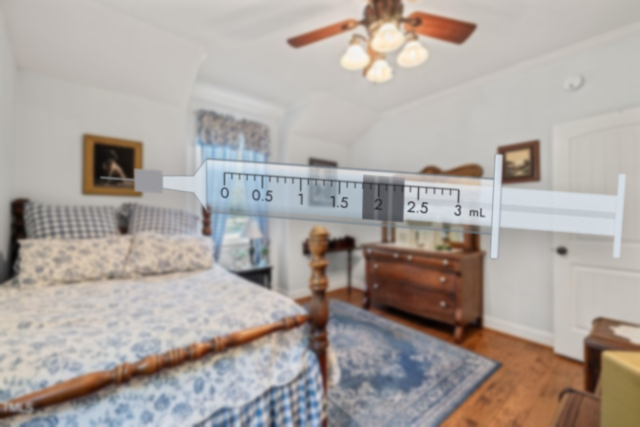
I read value=1.8 unit=mL
